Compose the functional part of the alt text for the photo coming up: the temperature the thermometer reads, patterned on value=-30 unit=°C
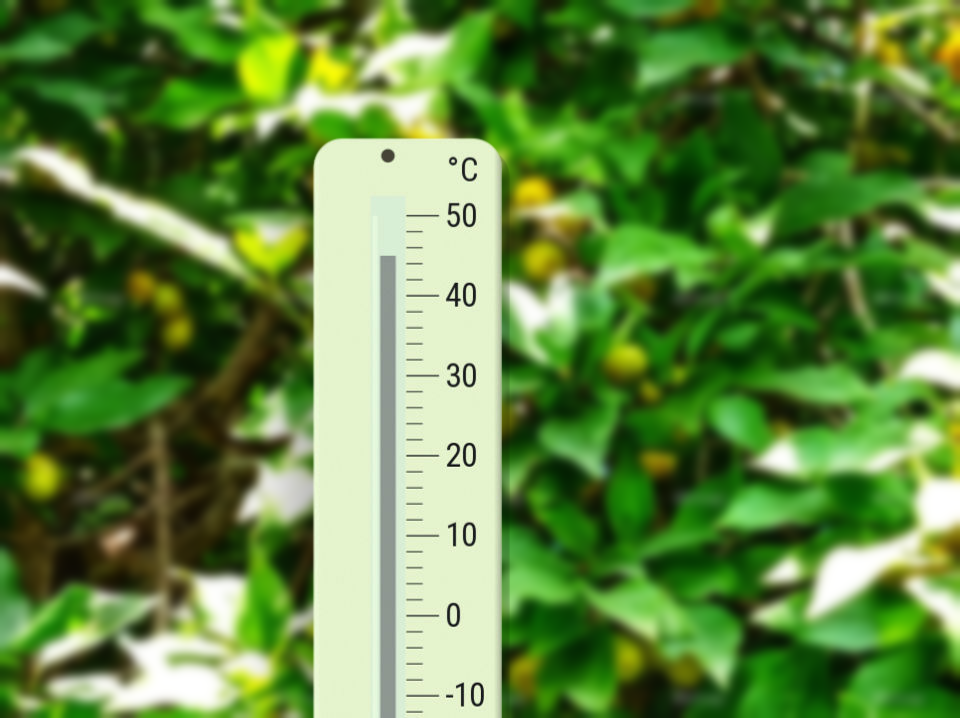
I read value=45 unit=°C
